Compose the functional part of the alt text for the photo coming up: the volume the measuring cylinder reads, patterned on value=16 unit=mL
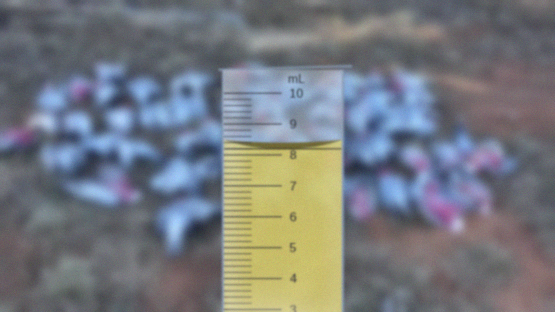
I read value=8.2 unit=mL
